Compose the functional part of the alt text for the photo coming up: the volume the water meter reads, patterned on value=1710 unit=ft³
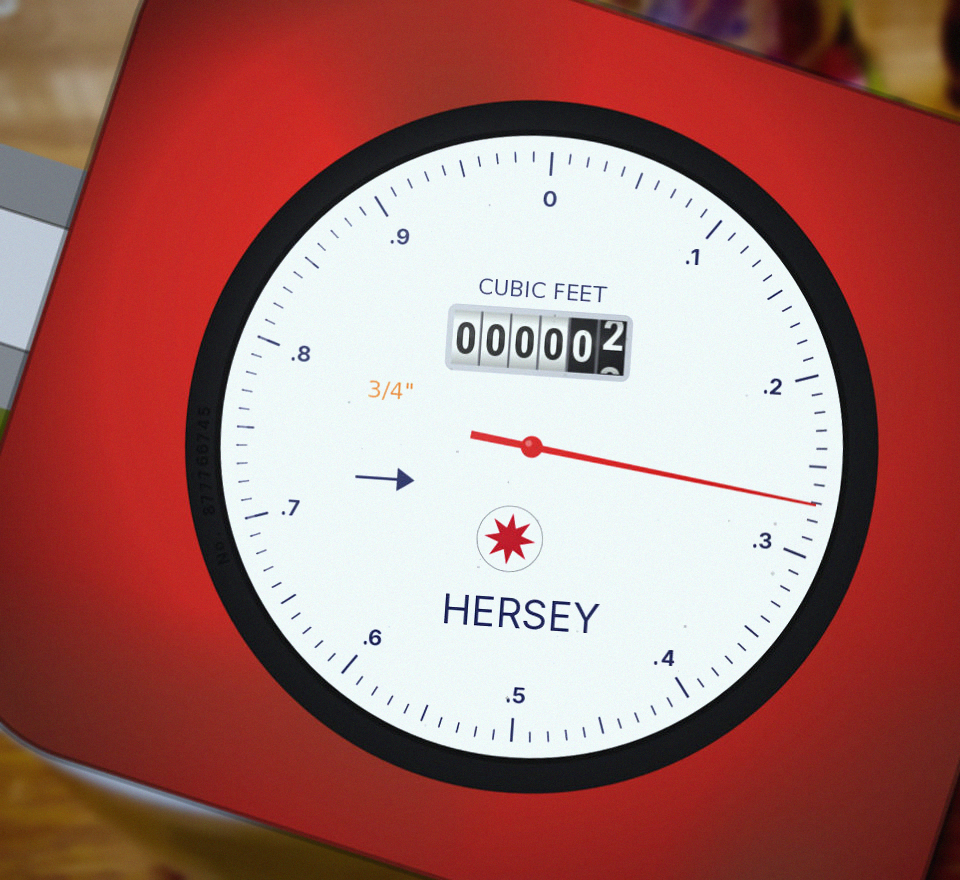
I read value=2.27 unit=ft³
